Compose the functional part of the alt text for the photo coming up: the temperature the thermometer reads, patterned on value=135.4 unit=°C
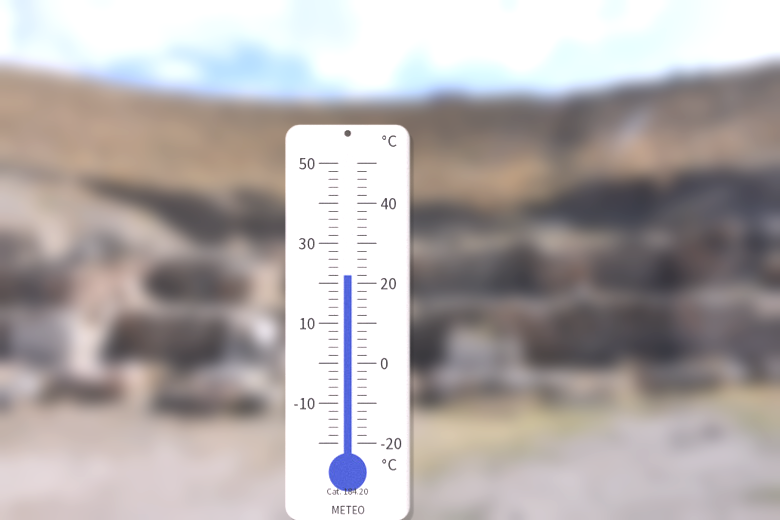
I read value=22 unit=°C
